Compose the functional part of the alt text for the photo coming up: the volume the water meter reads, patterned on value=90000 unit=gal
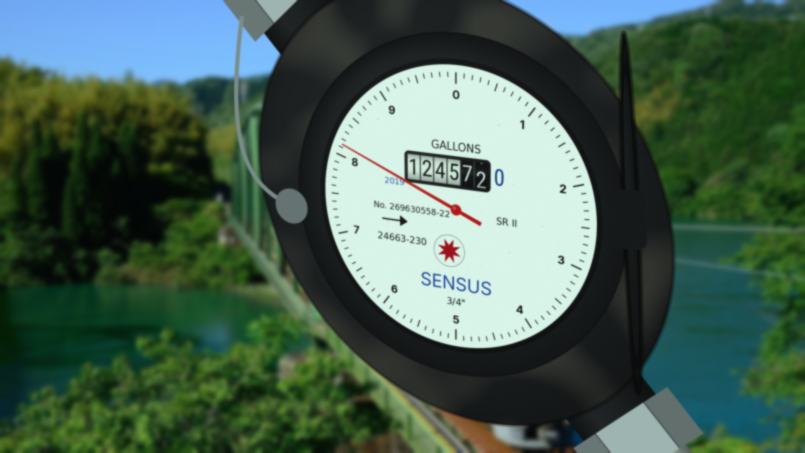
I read value=1245718.1 unit=gal
